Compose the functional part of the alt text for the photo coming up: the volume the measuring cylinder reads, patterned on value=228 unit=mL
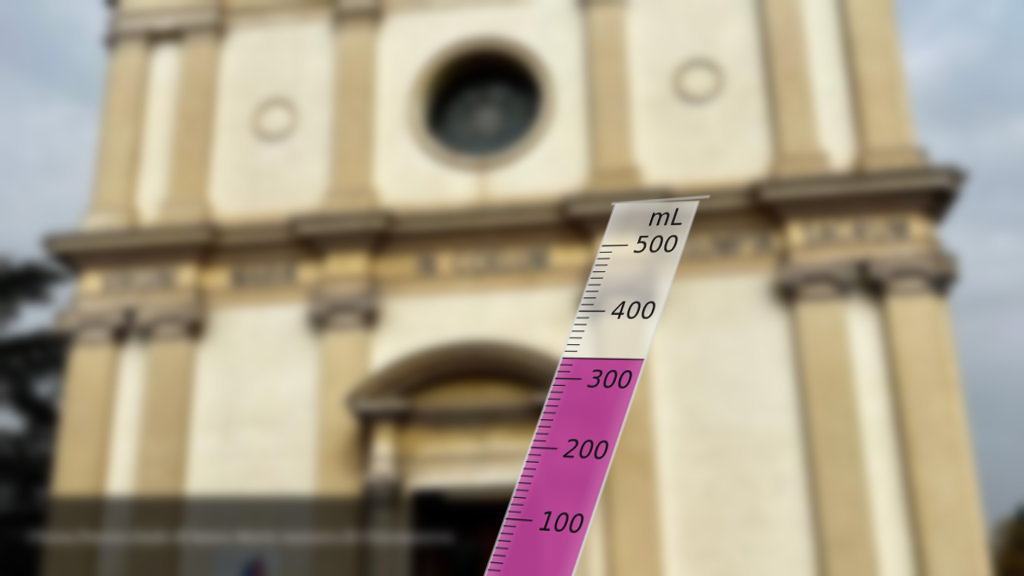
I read value=330 unit=mL
